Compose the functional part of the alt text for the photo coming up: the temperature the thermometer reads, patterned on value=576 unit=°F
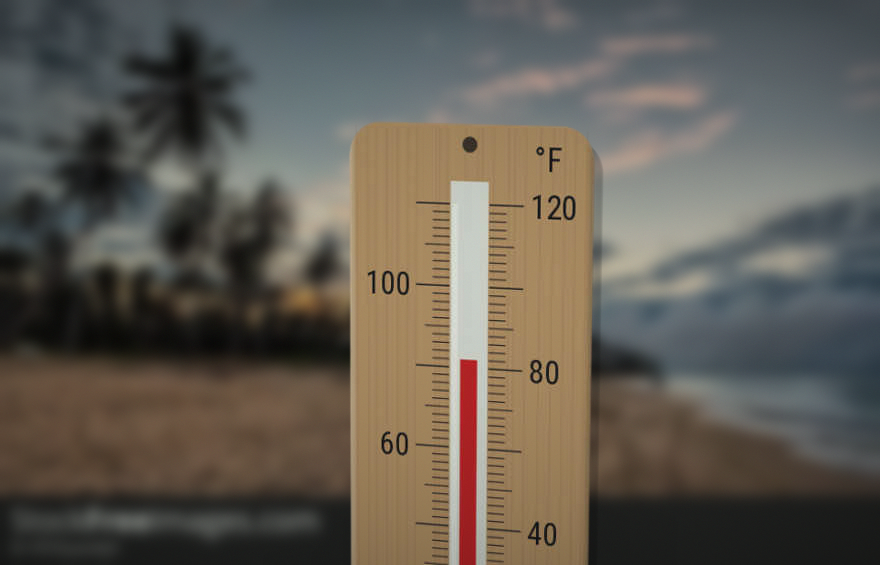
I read value=82 unit=°F
